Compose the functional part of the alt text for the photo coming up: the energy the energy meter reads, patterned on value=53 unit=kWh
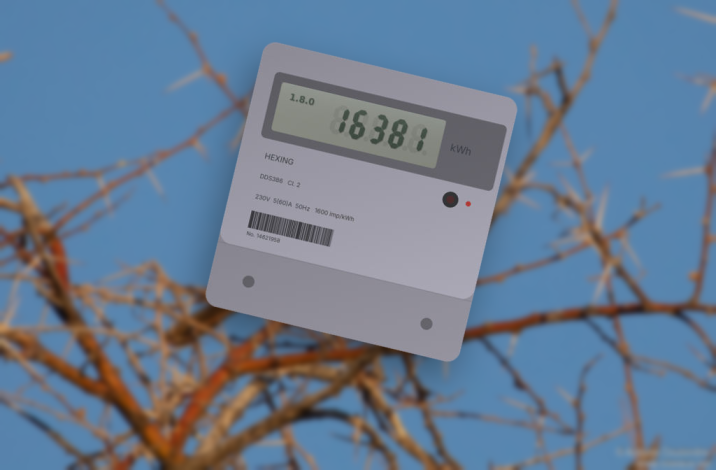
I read value=16381 unit=kWh
